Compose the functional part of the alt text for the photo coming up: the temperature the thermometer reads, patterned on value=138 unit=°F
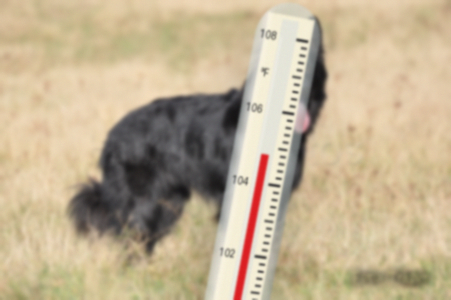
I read value=104.8 unit=°F
